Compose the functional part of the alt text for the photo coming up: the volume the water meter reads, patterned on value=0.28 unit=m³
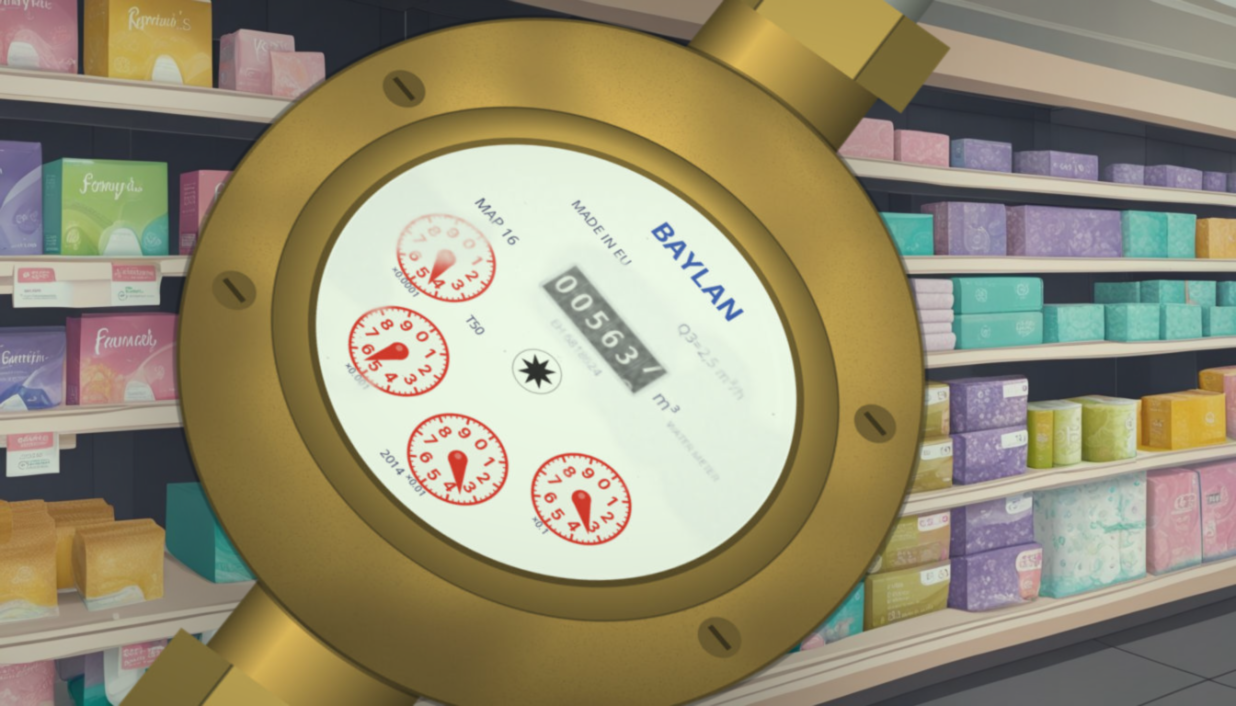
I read value=5637.3354 unit=m³
